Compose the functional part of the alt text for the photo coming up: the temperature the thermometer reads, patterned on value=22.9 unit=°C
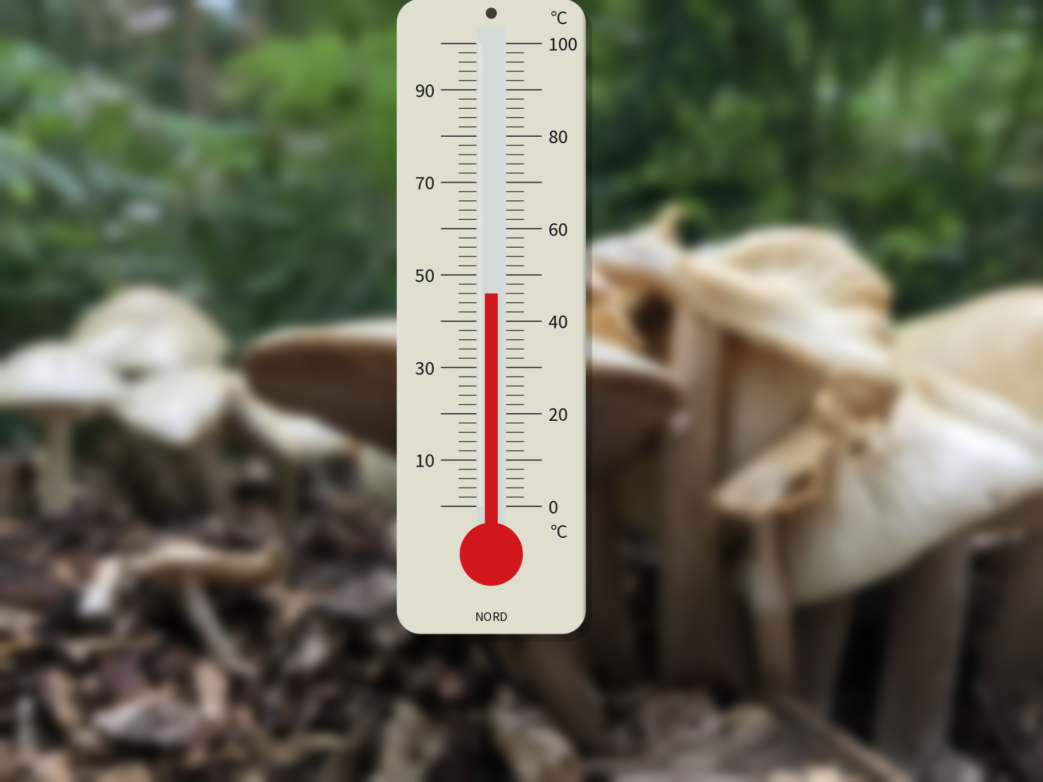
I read value=46 unit=°C
